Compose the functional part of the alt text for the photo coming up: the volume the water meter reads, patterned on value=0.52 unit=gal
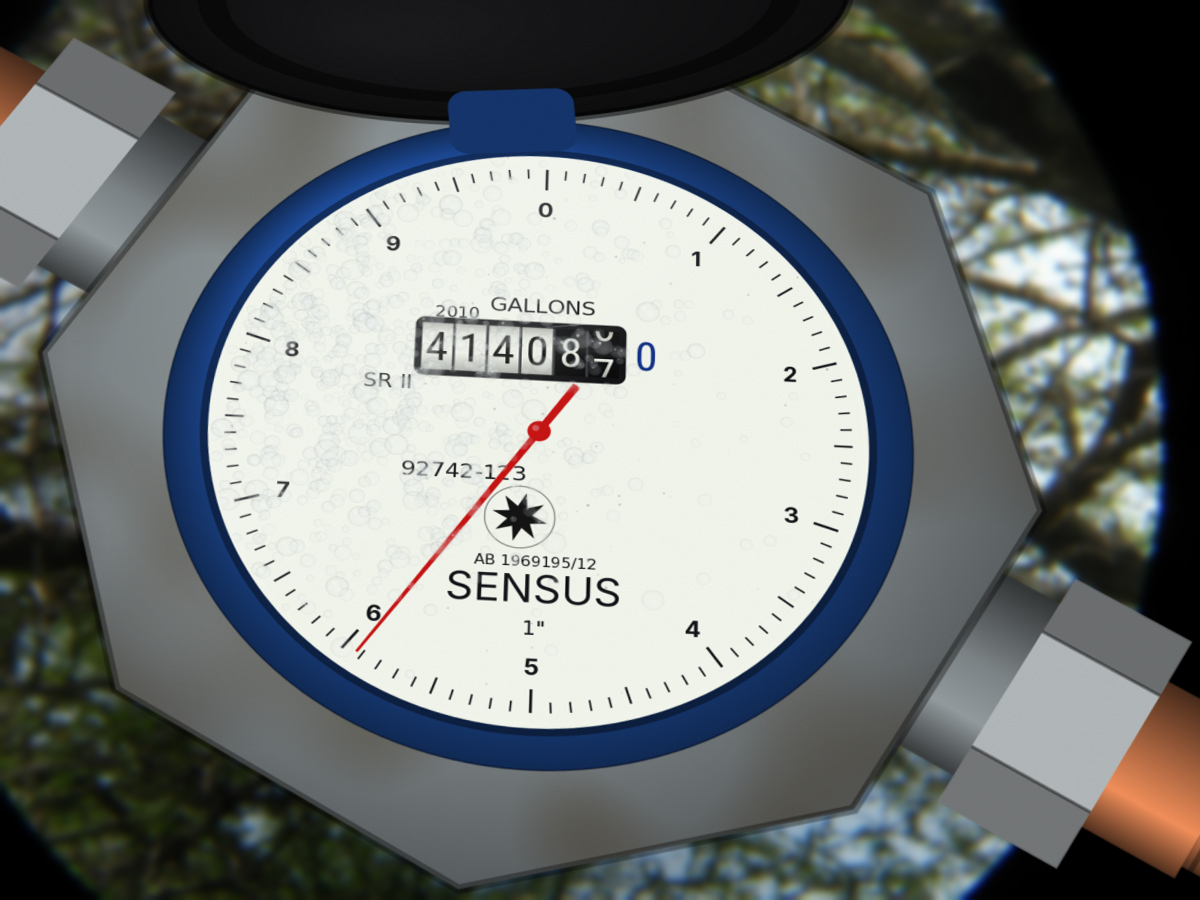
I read value=4140865.9 unit=gal
